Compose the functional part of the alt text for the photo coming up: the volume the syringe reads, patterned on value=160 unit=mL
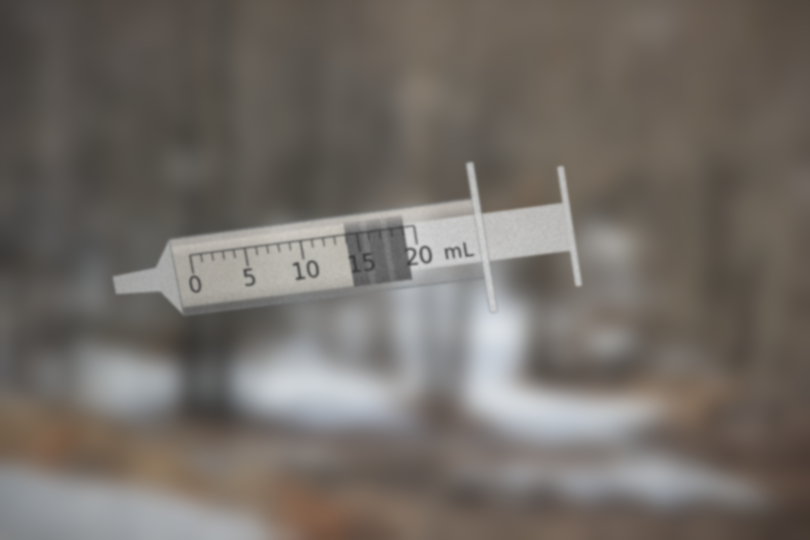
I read value=14 unit=mL
